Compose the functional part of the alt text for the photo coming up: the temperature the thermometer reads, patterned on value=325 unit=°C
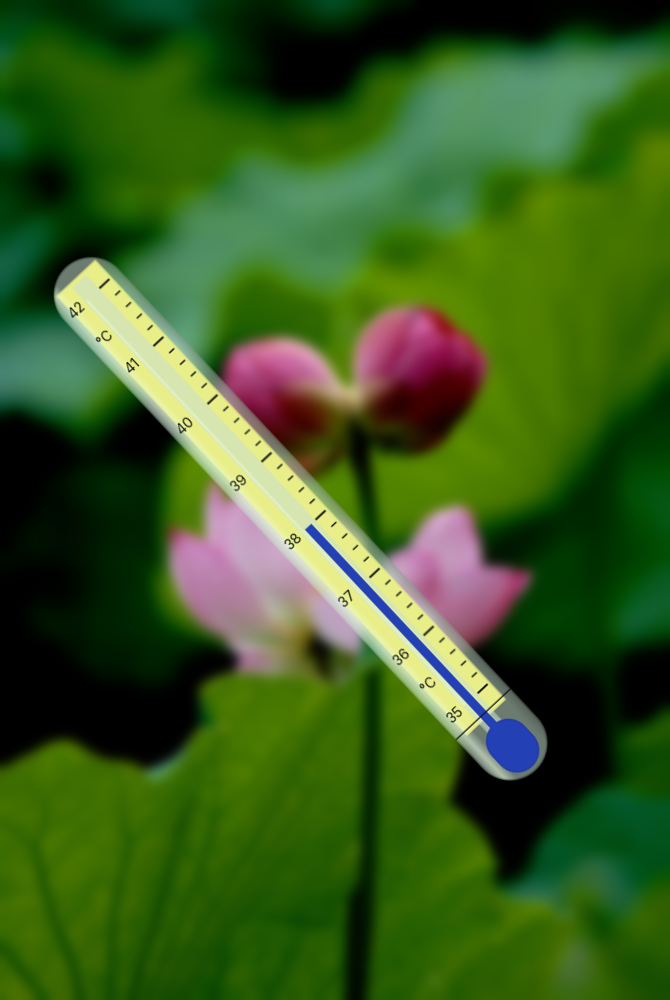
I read value=38 unit=°C
